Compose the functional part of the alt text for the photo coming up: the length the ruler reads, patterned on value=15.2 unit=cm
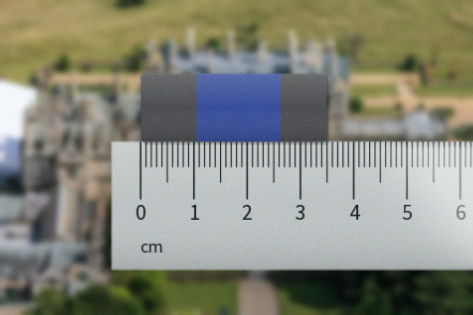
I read value=3.5 unit=cm
